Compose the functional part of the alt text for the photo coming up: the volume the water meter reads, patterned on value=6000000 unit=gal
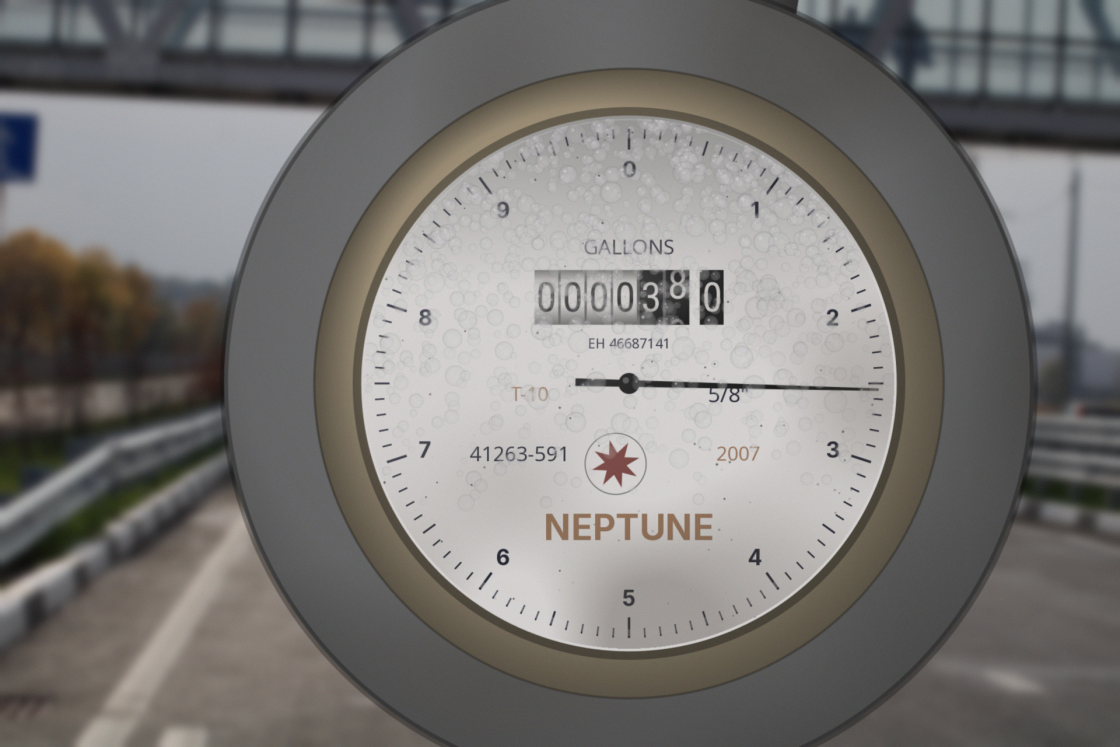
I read value=382.5 unit=gal
